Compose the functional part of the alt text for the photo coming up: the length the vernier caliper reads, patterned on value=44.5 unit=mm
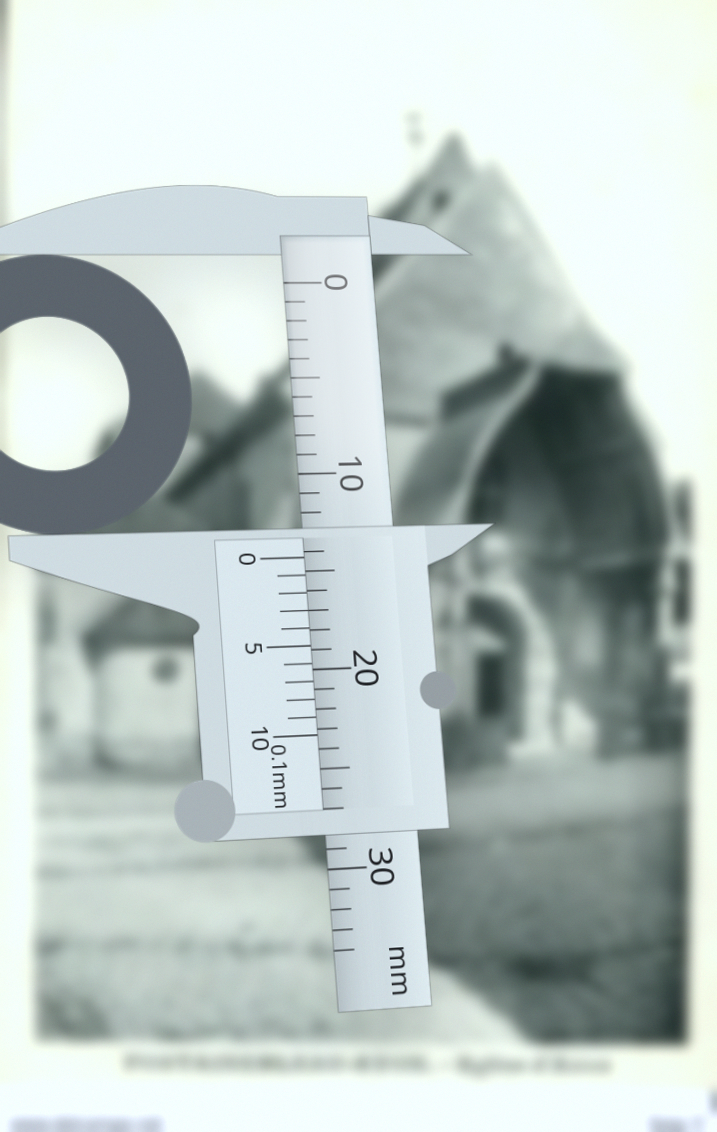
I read value=14.3 unit=mm
